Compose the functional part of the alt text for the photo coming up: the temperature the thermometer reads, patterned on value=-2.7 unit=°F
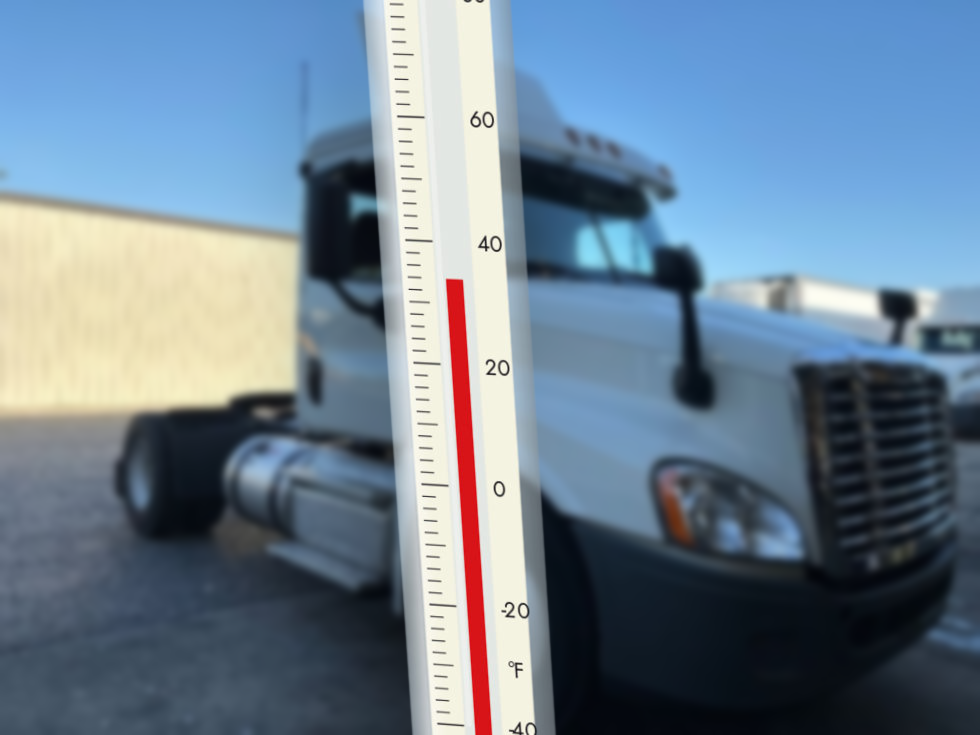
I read value=34 unit=°F
